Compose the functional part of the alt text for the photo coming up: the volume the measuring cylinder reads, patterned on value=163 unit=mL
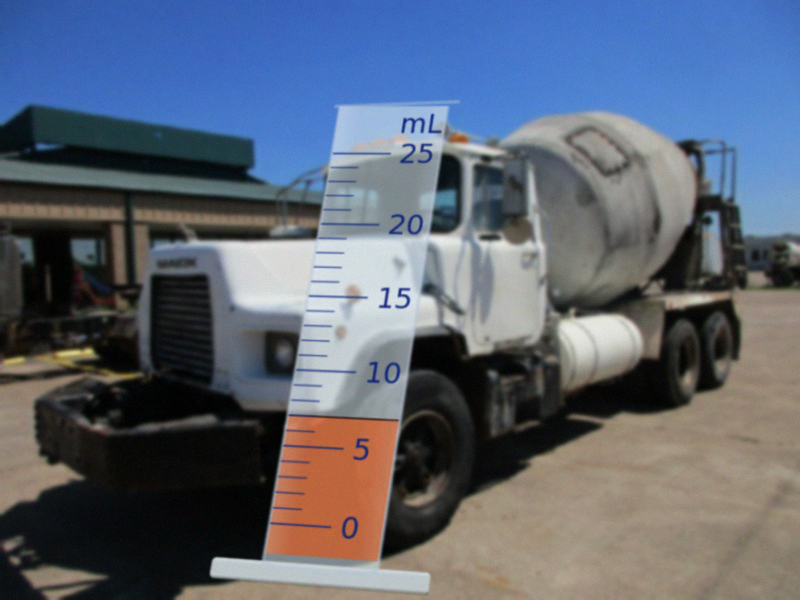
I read value=7 unit=mL
